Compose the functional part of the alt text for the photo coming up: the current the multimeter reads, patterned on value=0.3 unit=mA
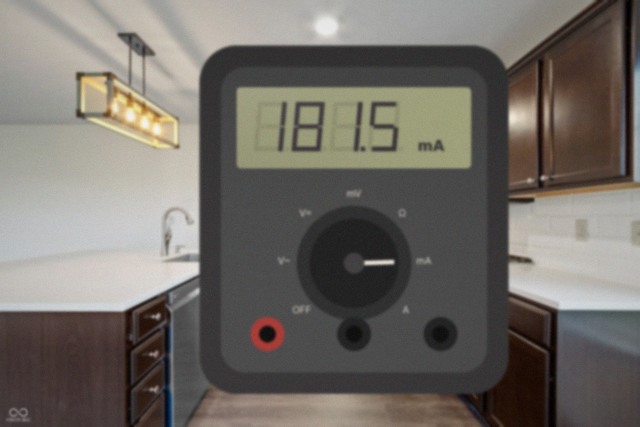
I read value=181.5 unit=mA
